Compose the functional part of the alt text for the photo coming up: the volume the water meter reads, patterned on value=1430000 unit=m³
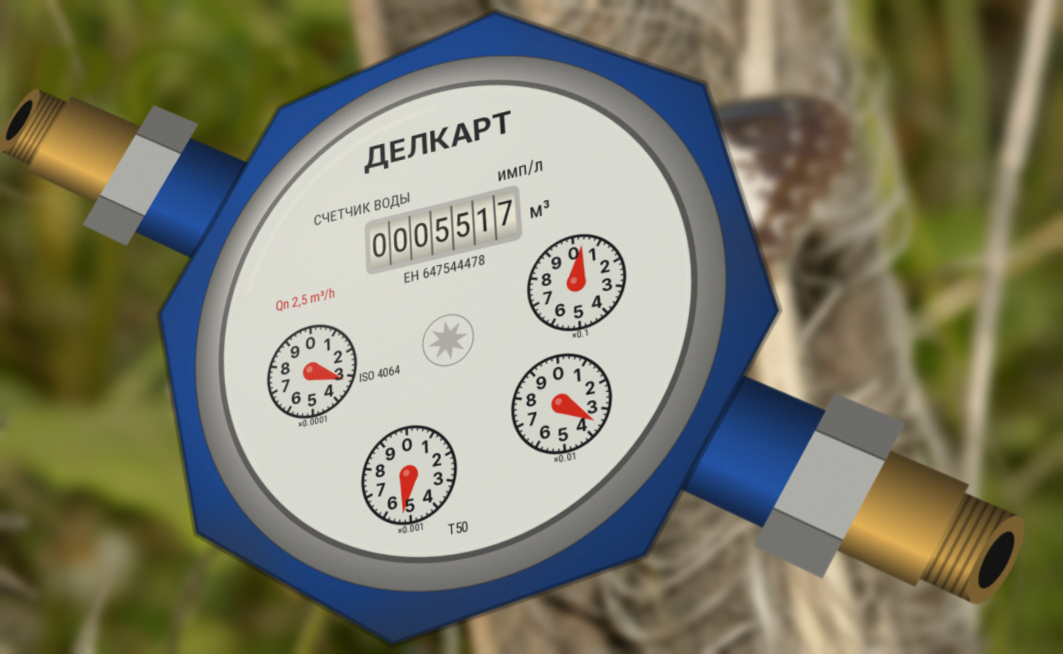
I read value=5517.0353 unit=m³
